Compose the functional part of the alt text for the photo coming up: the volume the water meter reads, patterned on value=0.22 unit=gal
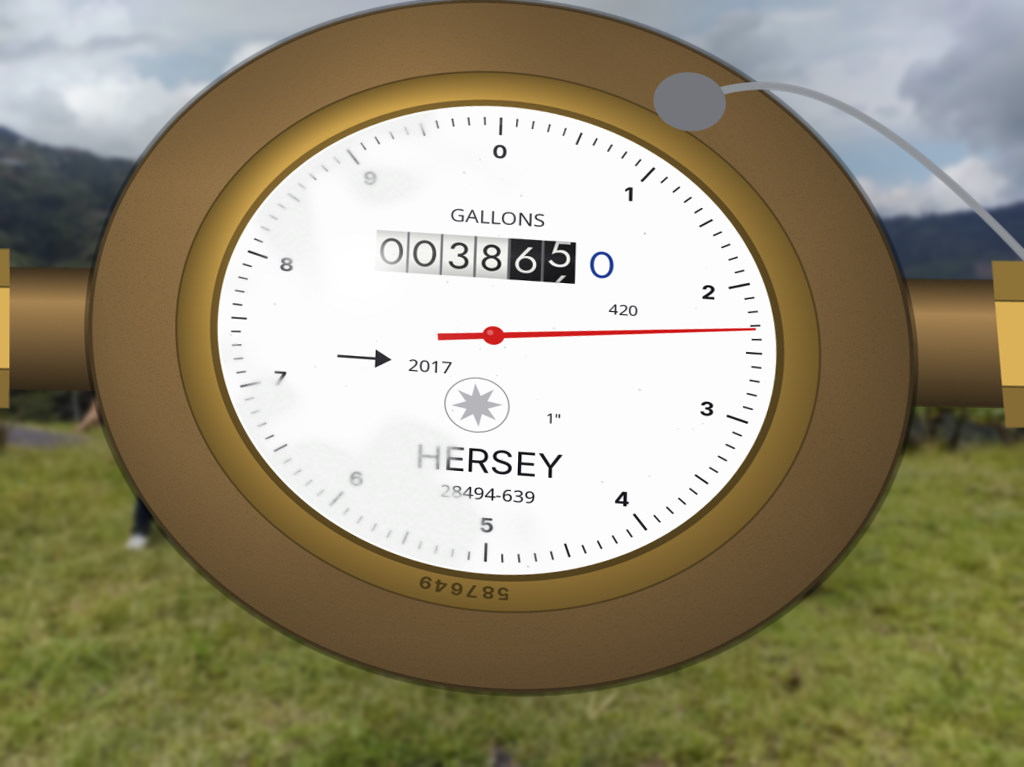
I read value=38652.3 unit=gal
